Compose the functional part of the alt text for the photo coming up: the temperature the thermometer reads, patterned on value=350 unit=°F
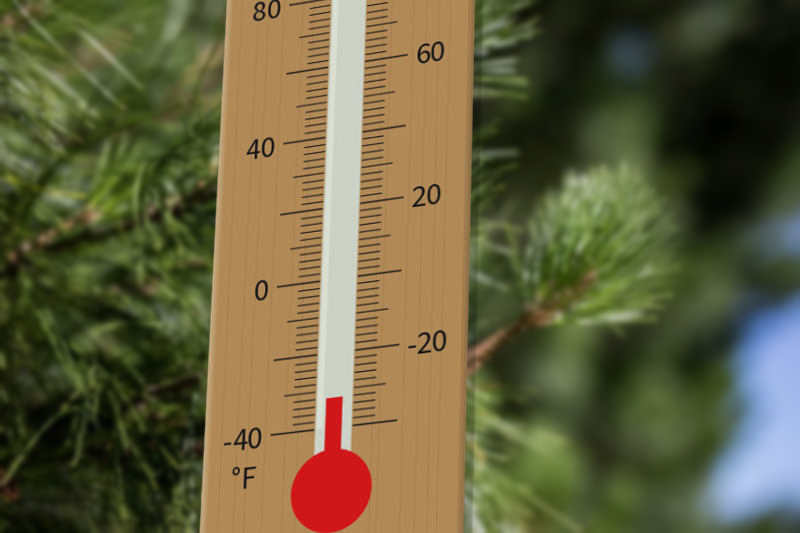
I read value=-32 unit=°F
